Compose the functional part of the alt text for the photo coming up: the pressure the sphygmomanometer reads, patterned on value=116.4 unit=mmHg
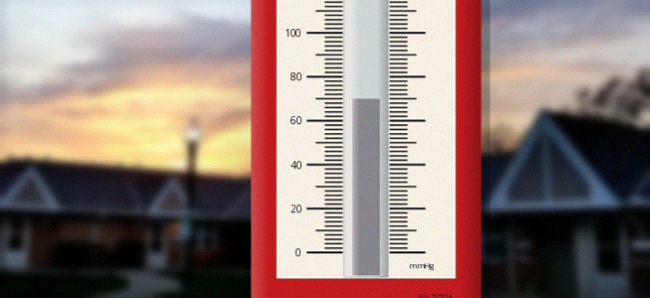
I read value=70 unit=mmHg
